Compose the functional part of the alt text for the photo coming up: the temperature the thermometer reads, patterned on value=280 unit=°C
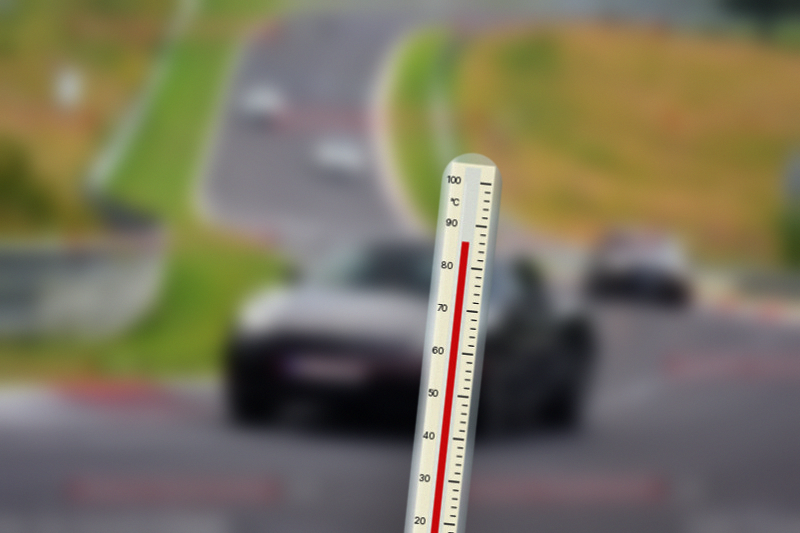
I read value=86 unit=°C
